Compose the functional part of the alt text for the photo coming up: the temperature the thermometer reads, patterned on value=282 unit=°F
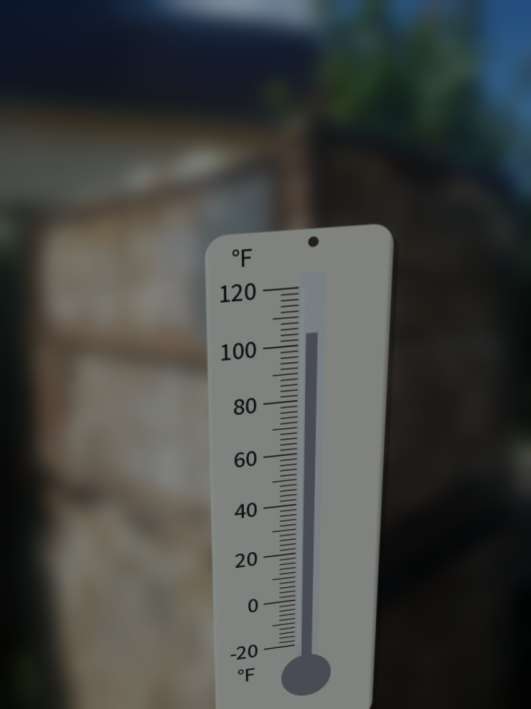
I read value=104 unit=°F
